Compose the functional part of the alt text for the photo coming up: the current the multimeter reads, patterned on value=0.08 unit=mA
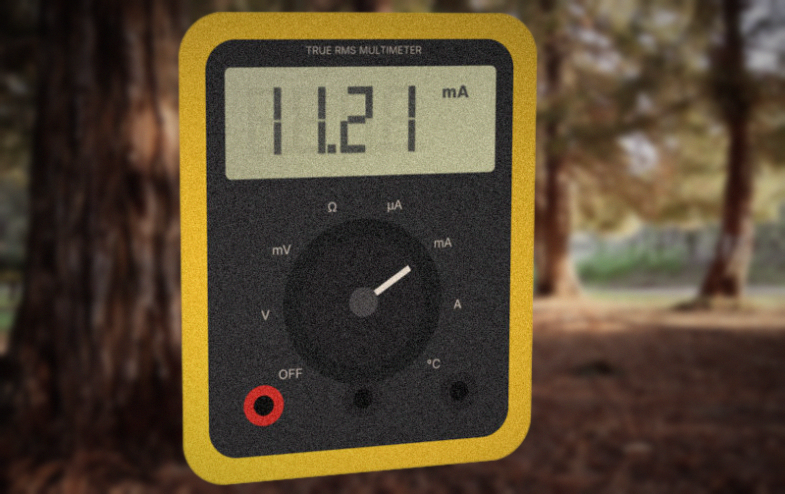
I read value=11.21 unit=mA
